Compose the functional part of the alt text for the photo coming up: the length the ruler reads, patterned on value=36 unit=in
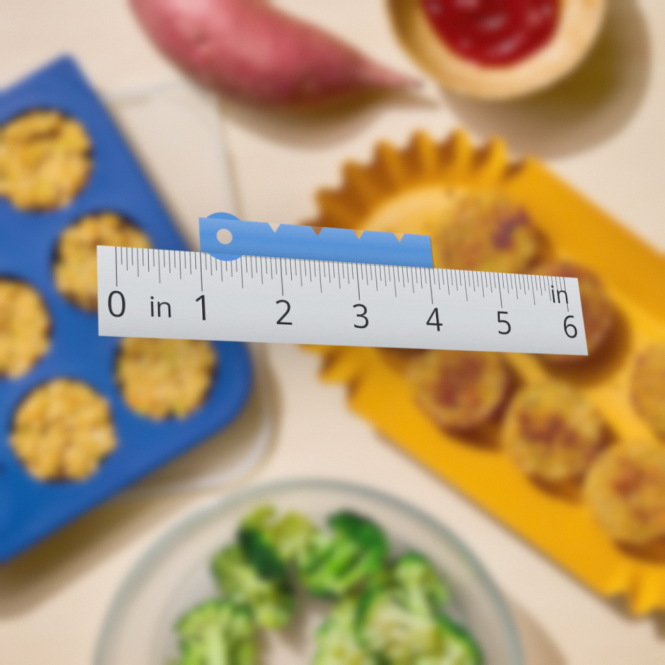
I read value=3.0625 unit=in
